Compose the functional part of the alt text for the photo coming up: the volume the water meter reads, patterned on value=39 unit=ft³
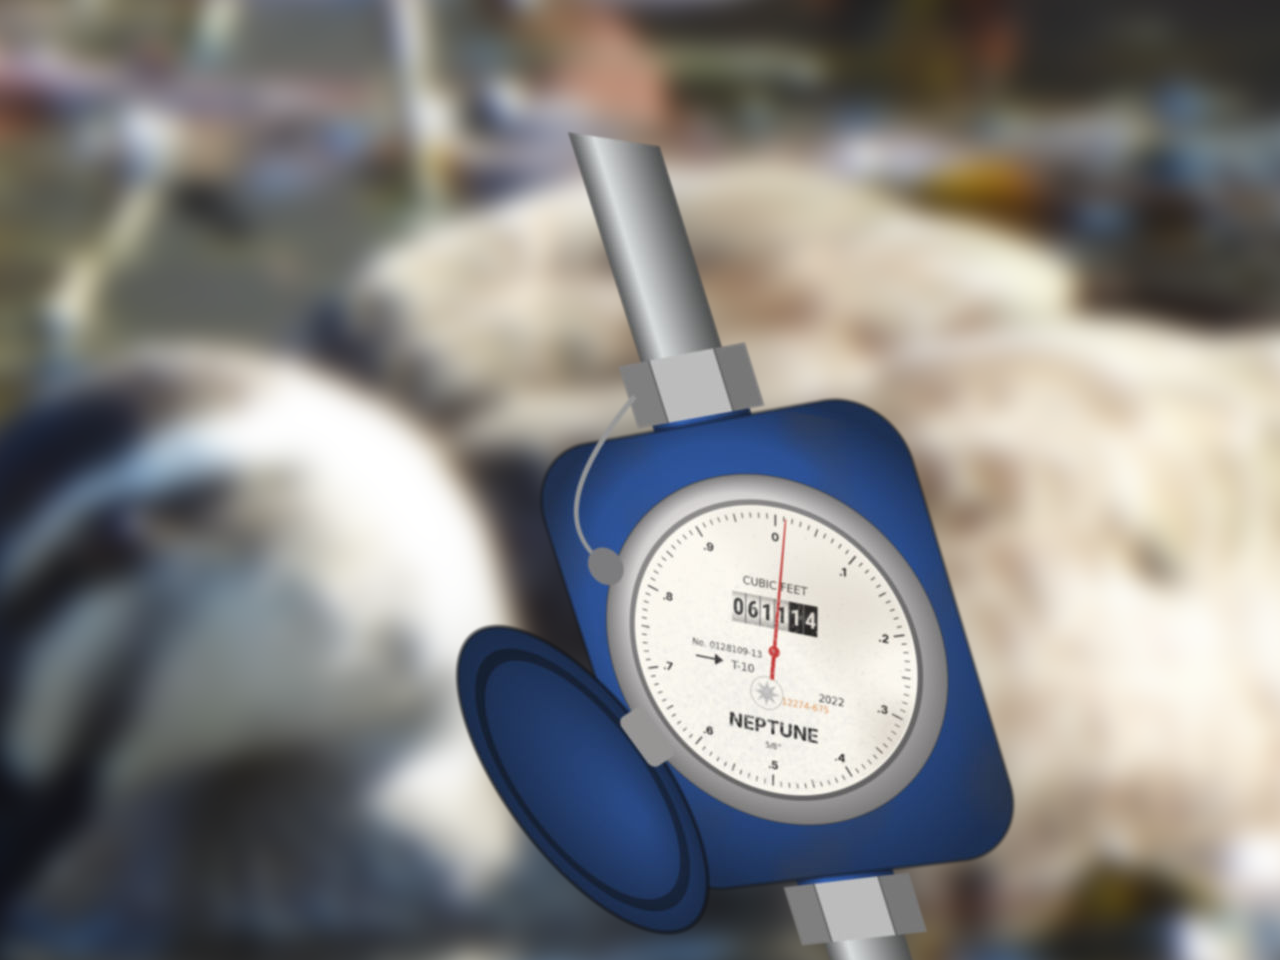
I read value=61114.01 unit=ft³
